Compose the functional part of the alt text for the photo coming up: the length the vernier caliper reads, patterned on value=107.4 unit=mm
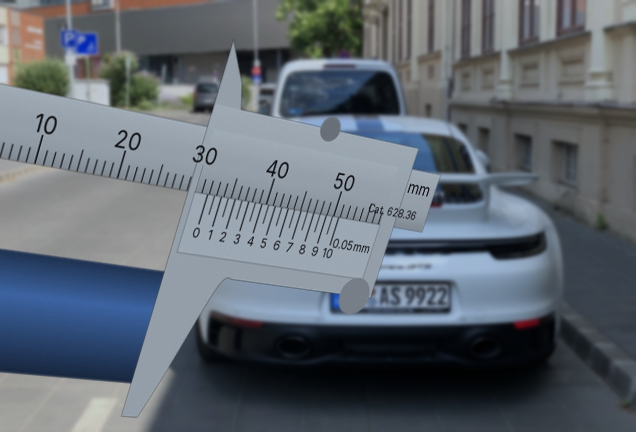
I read value=31.8 unit=mm
